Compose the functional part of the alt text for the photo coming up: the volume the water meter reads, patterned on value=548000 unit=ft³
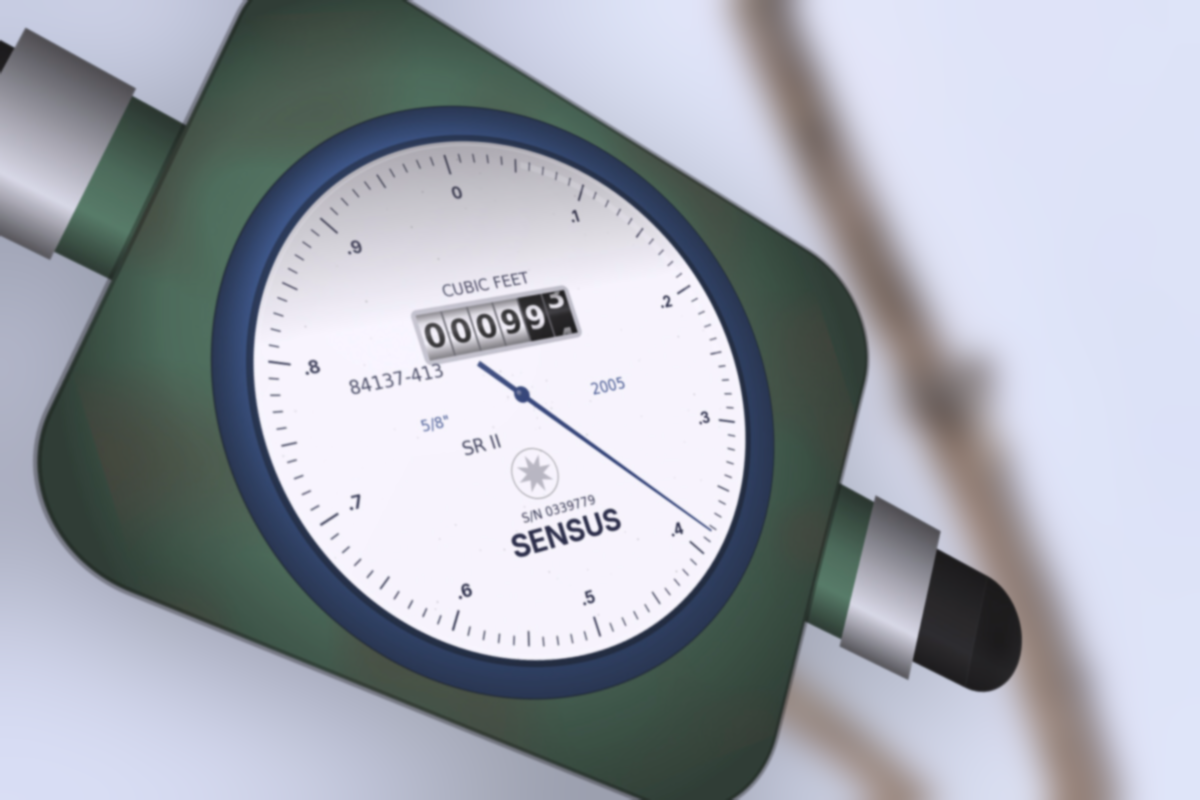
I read value=993.38 unit=ft³
